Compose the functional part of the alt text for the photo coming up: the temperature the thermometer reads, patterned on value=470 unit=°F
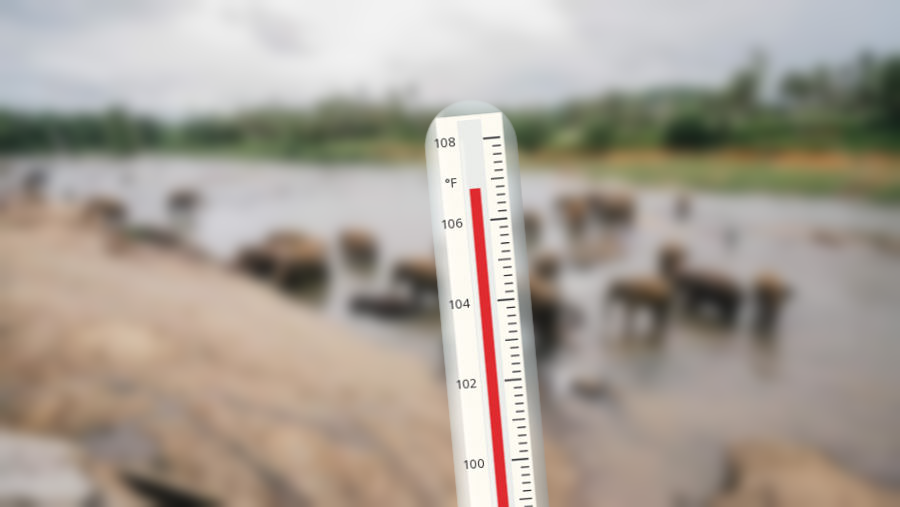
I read value=106.8 unit=°F
